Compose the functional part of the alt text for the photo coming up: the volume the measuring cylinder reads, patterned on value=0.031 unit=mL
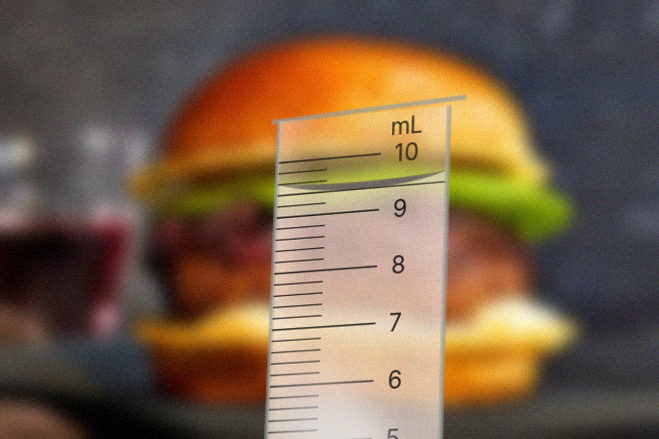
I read value=9.4 unit=mL
